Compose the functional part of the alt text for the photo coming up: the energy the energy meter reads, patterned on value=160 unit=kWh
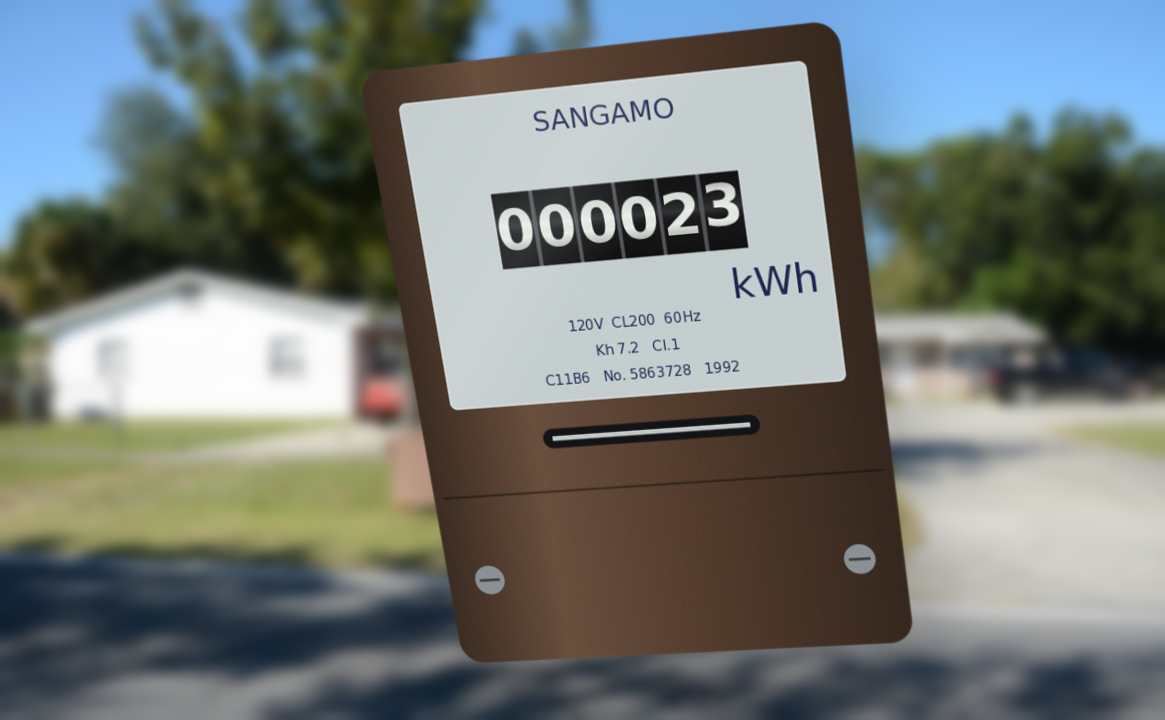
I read value=23 unit=kWh
